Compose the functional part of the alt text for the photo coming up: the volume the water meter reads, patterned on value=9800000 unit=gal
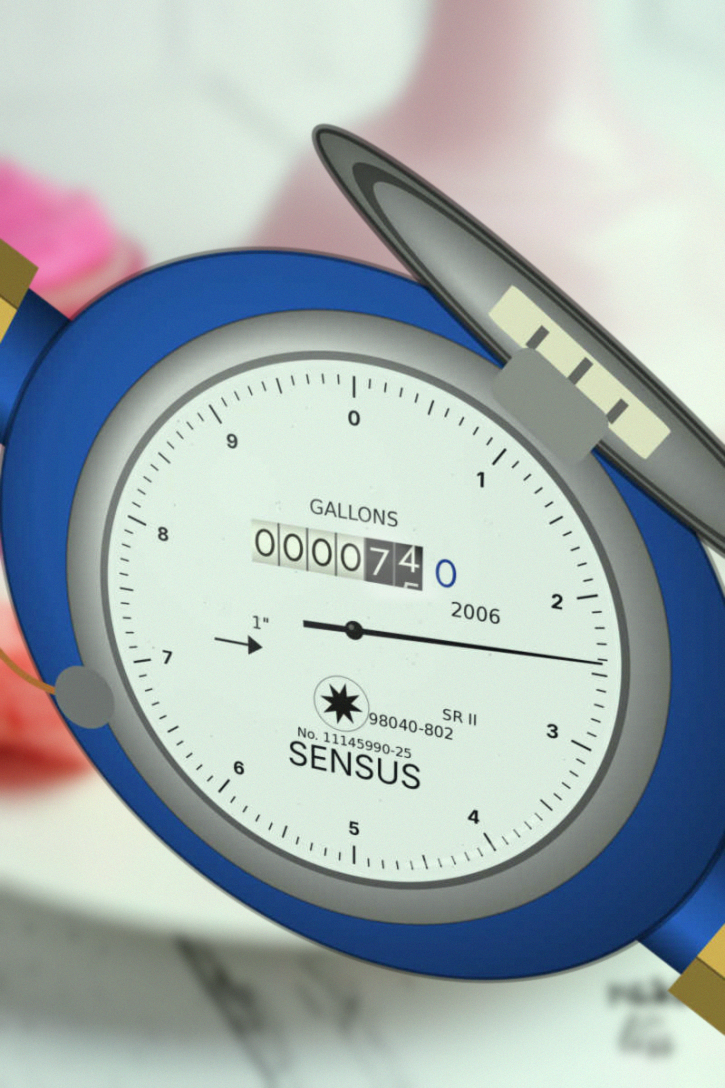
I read value=742.4 unit=gal
